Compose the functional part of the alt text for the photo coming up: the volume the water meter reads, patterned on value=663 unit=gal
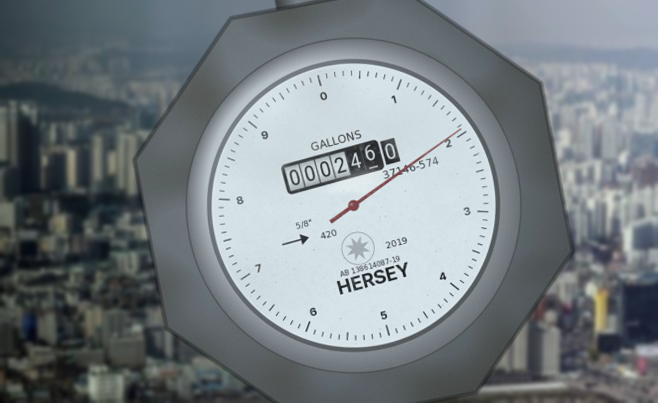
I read value=2461.9 unit=gal
